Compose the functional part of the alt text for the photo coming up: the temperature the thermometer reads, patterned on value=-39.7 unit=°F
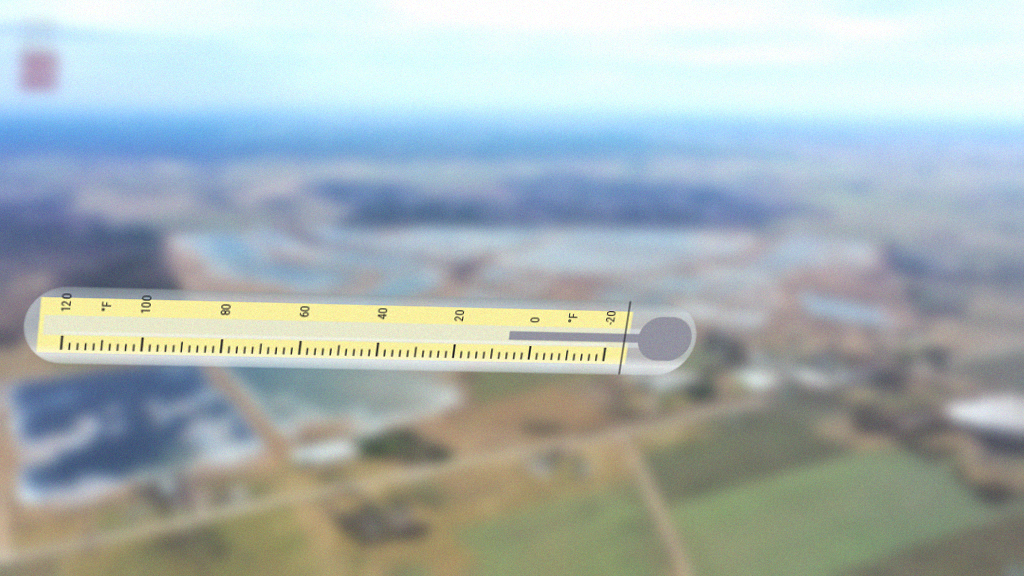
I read value=6 unit=°F
